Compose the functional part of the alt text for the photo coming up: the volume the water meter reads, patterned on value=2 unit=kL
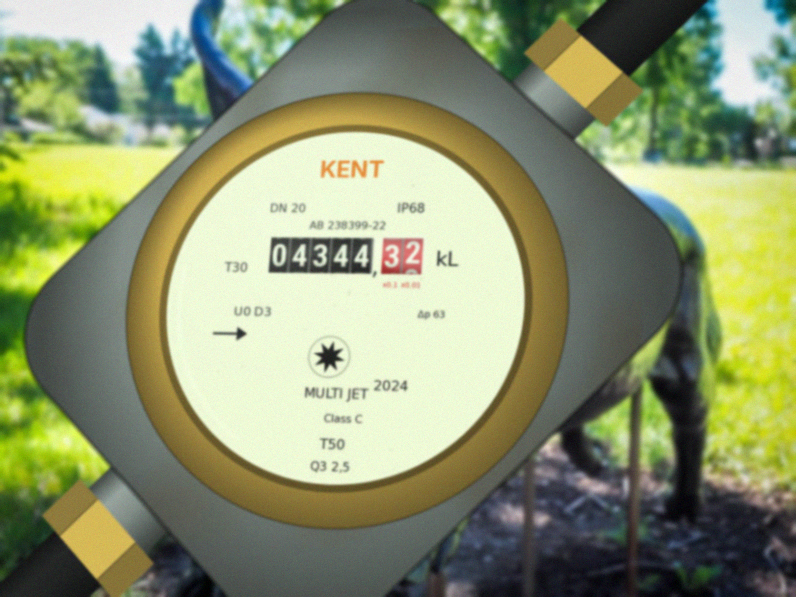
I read value=4344.32 unit=kL
